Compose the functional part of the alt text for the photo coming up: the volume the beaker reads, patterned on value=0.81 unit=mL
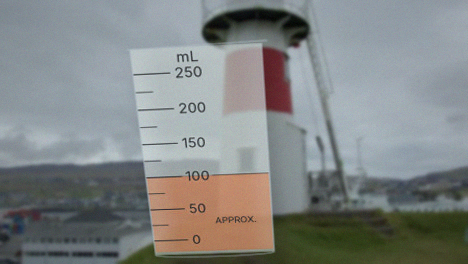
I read value=100 unit=mL
